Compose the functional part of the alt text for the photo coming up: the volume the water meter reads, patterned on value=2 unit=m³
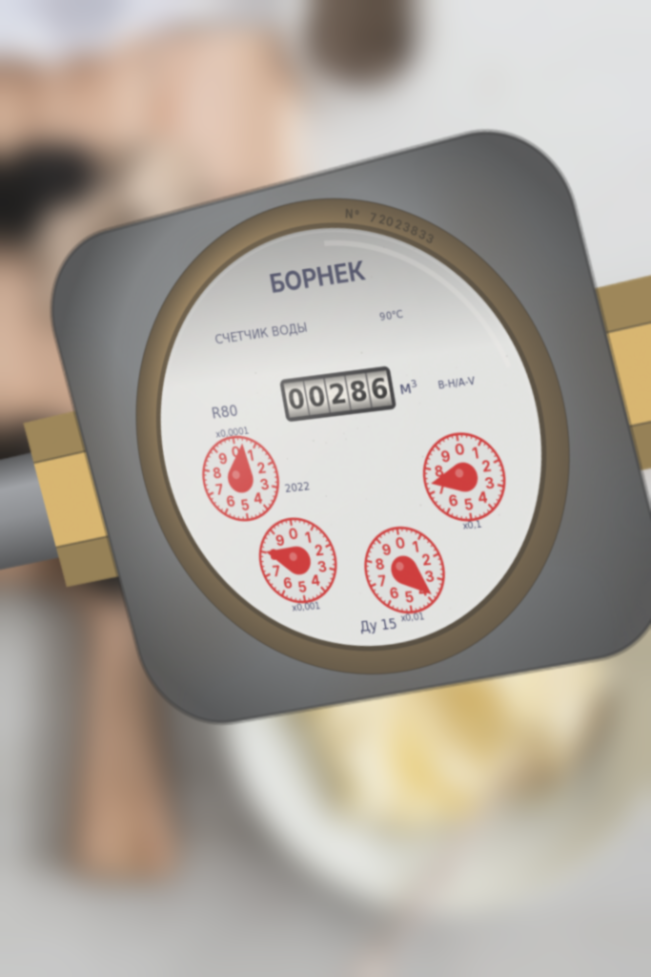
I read value=286.7380 unit=m³
